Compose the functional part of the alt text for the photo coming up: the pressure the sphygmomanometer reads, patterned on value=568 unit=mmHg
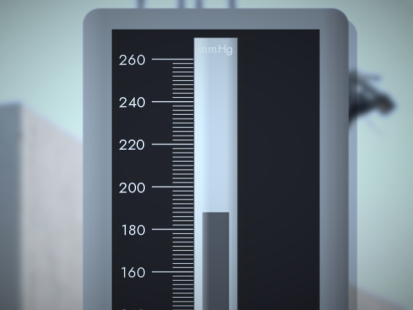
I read value=188 unit=mmHg
